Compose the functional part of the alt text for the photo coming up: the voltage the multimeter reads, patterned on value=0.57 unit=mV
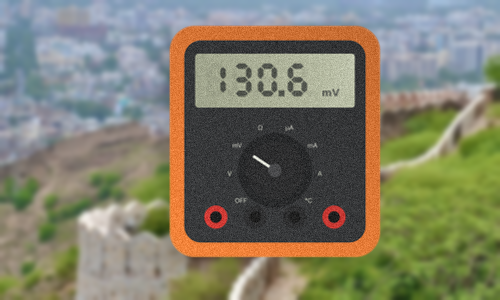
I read value=130.6 unit=mV
